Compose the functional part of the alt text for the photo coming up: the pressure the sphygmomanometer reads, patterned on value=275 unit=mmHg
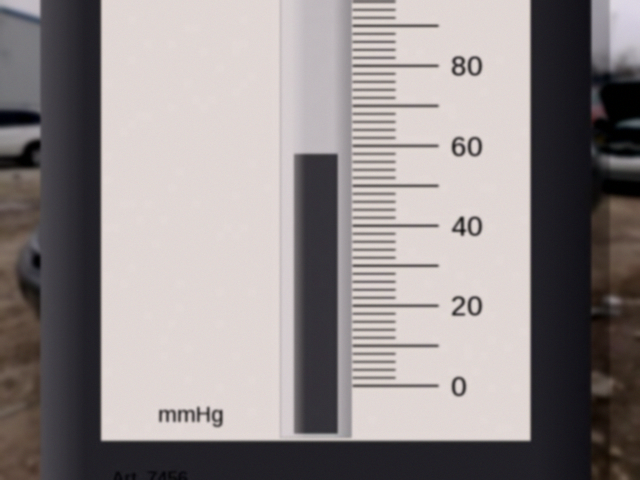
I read value=58 unit=mmHg
